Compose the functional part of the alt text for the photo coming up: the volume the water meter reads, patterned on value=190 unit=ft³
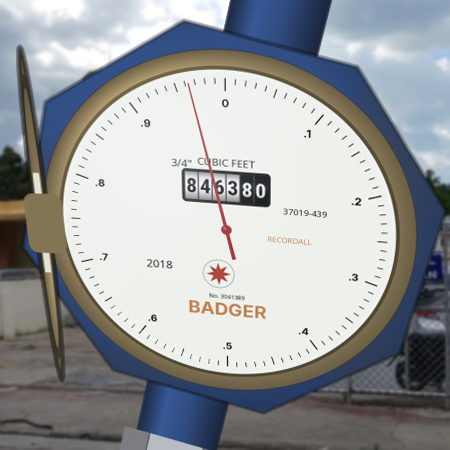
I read value=846379.96 unit=ft³
